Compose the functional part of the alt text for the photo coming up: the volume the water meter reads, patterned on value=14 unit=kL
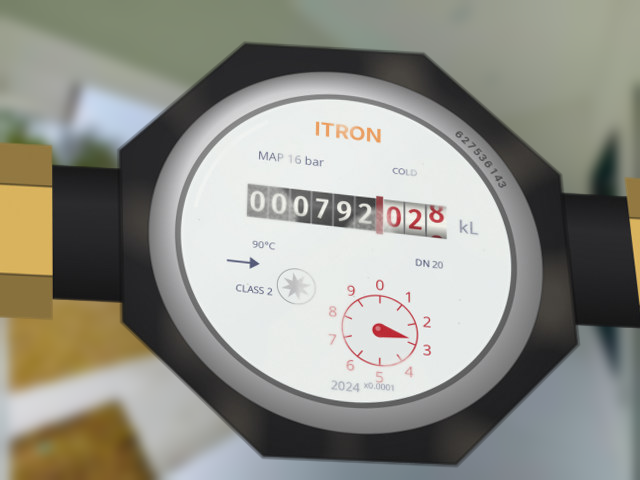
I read value=792.0282 unit=kL
